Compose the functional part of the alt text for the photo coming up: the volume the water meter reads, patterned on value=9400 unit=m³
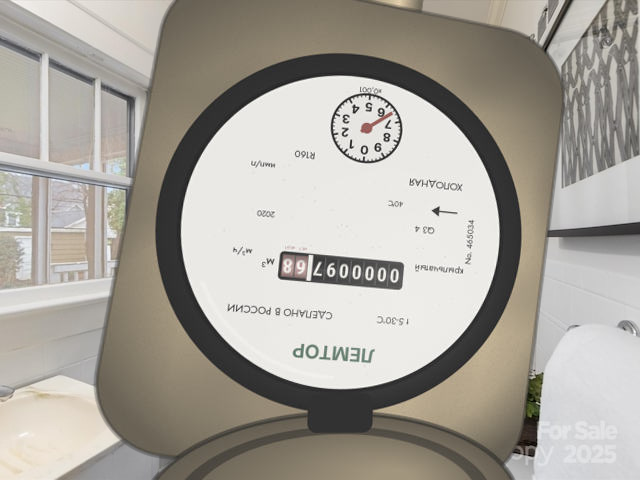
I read value=97.686 unit=m³
